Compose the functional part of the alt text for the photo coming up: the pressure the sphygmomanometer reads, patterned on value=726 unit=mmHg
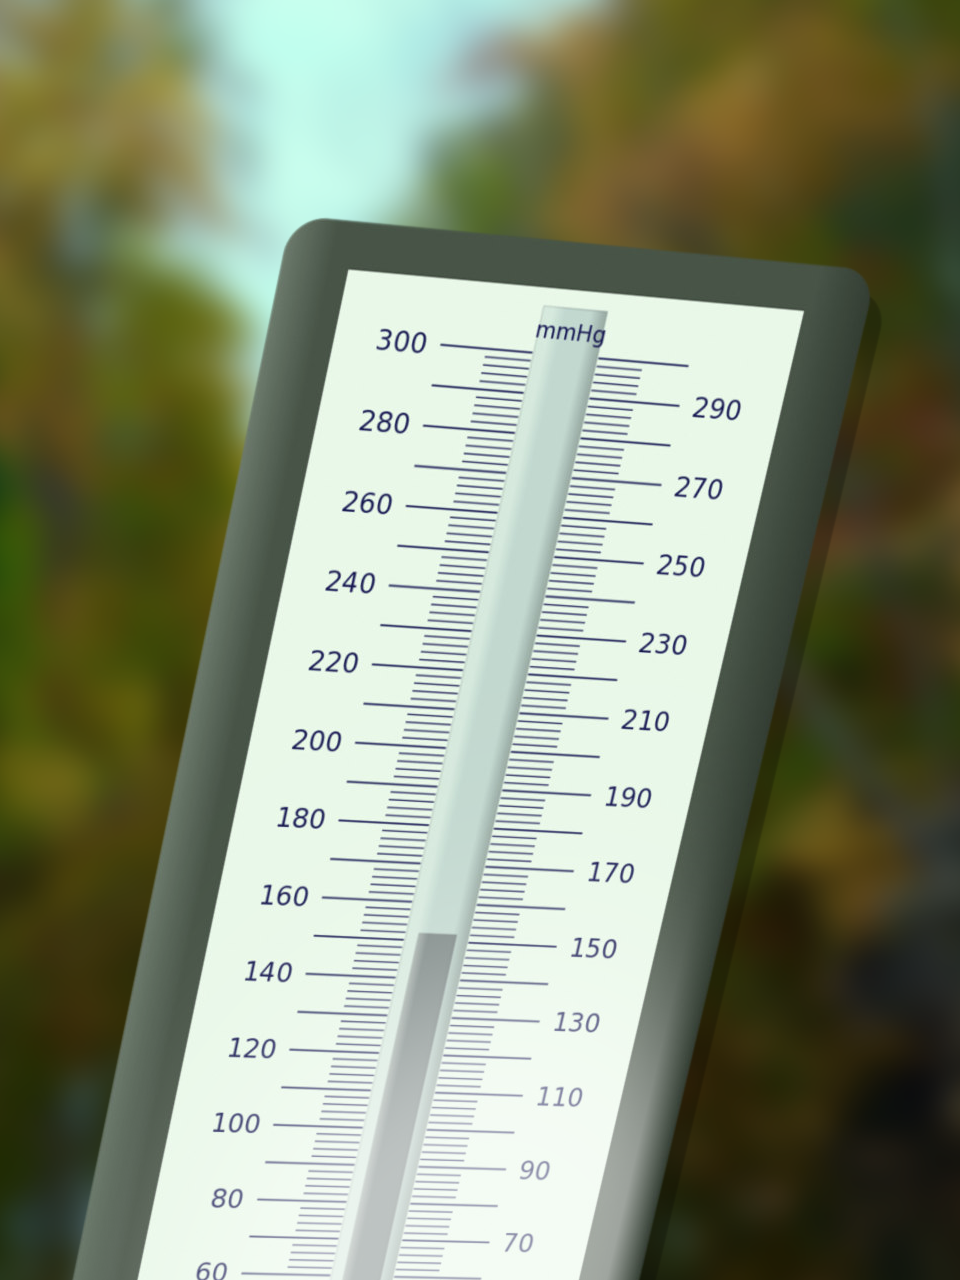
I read value=152 unit=mmHg
